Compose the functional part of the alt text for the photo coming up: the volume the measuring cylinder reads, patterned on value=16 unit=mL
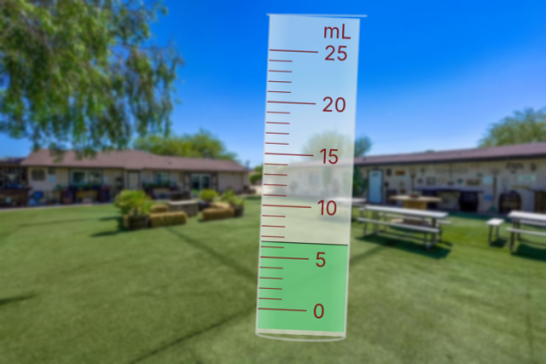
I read value=6.5 unit=mL
